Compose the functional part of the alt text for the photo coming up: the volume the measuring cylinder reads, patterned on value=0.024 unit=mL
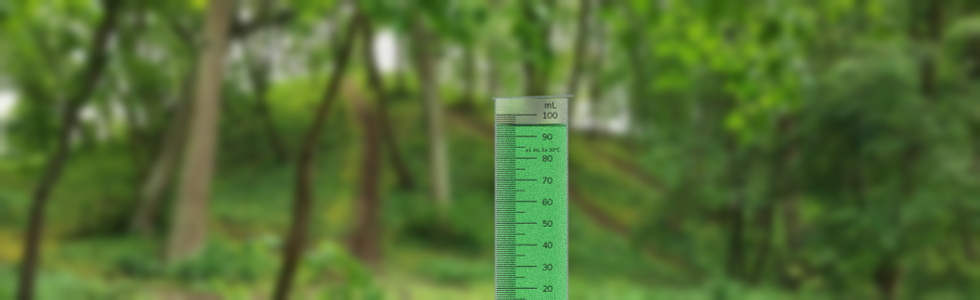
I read value=95 unit=mL
